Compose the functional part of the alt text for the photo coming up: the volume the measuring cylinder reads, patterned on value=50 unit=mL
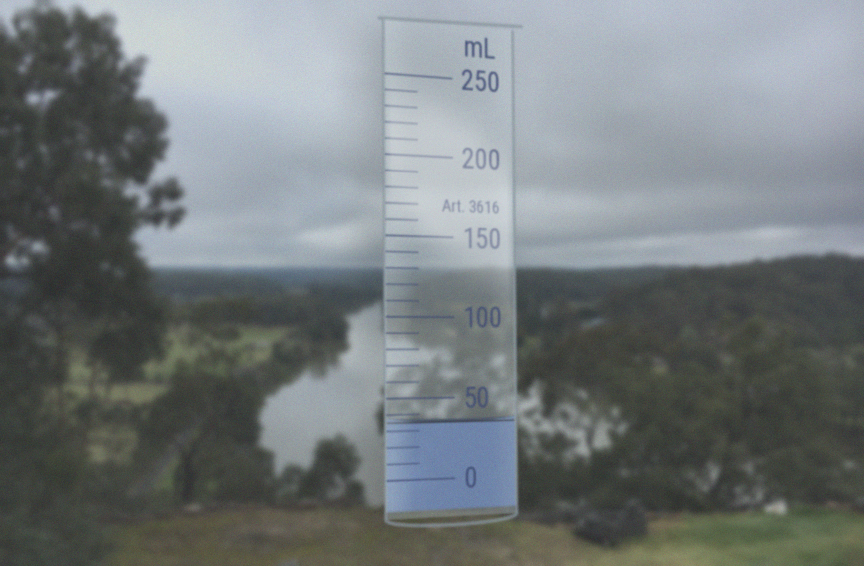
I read value=35 unit=mL
